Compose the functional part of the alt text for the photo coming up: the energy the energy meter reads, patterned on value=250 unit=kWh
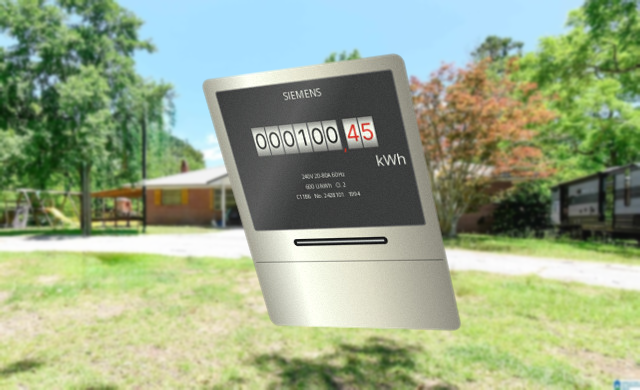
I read value=100.45 unit=kWh
